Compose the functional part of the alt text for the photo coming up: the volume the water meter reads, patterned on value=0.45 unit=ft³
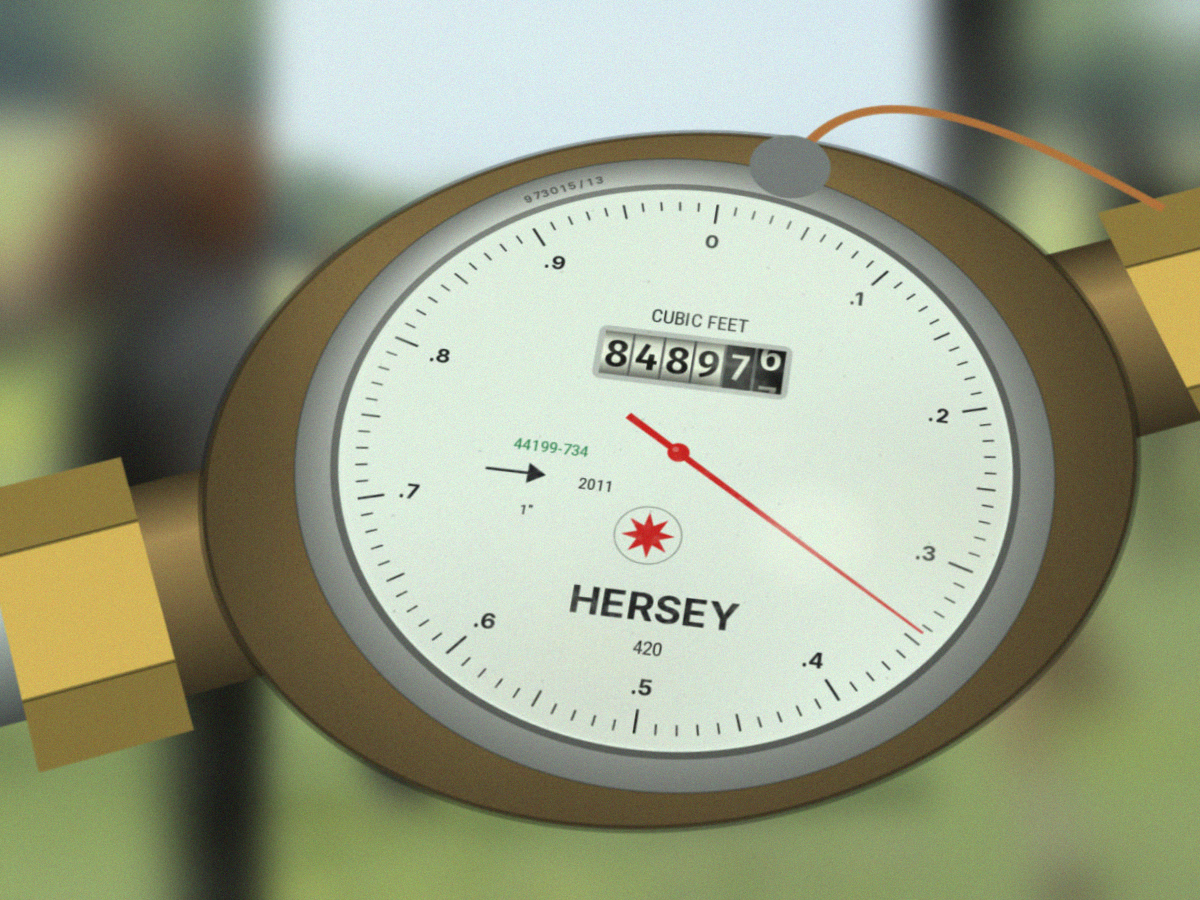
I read value=848976.34 unit=ft³
